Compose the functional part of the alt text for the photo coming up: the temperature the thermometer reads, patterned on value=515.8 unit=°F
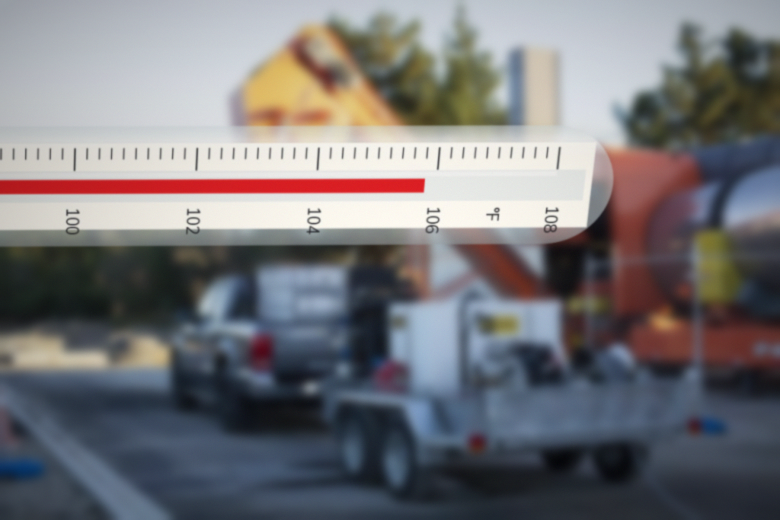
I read value=105.8 unit=°F
